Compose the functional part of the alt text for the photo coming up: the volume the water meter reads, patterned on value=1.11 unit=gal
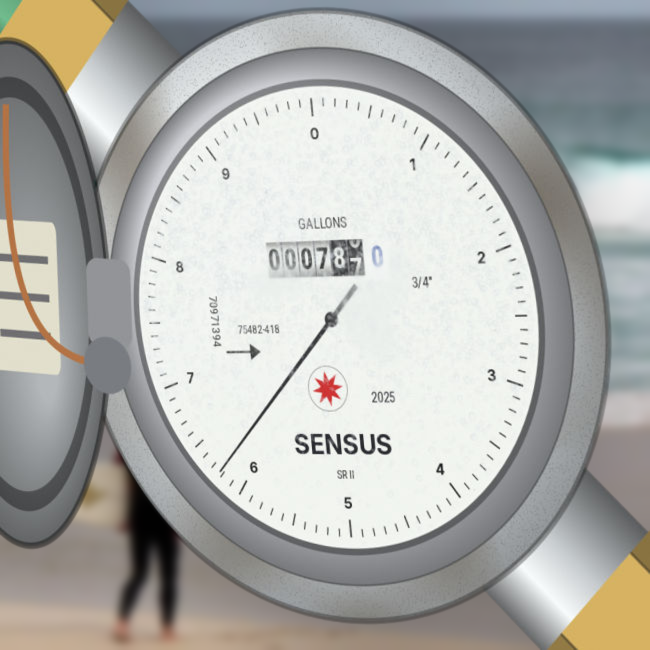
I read value=7866.2 unit=gal
